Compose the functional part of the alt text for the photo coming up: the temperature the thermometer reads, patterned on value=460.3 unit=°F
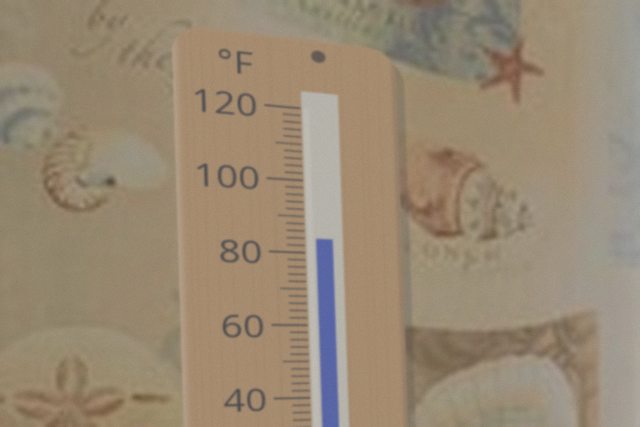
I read value=84 unit=°F
